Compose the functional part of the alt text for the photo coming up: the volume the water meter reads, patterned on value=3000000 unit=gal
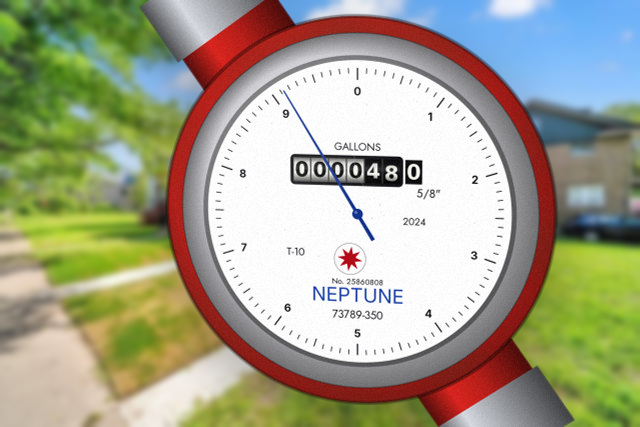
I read value=479.1 unit=gal
